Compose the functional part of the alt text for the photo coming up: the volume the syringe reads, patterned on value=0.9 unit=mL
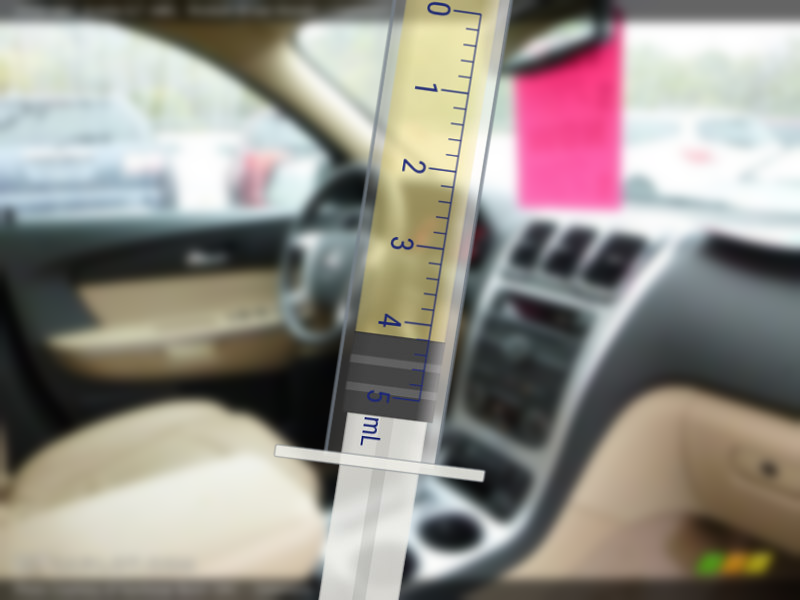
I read value=4.2 unit=mL
